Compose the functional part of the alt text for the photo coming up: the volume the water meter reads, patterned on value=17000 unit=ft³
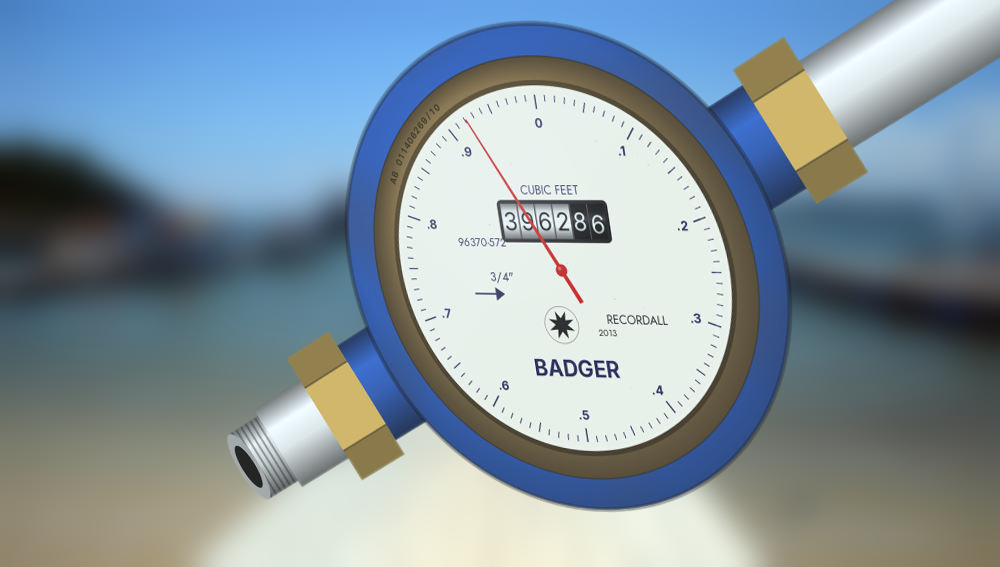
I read value=396285.92 unit=ft³
